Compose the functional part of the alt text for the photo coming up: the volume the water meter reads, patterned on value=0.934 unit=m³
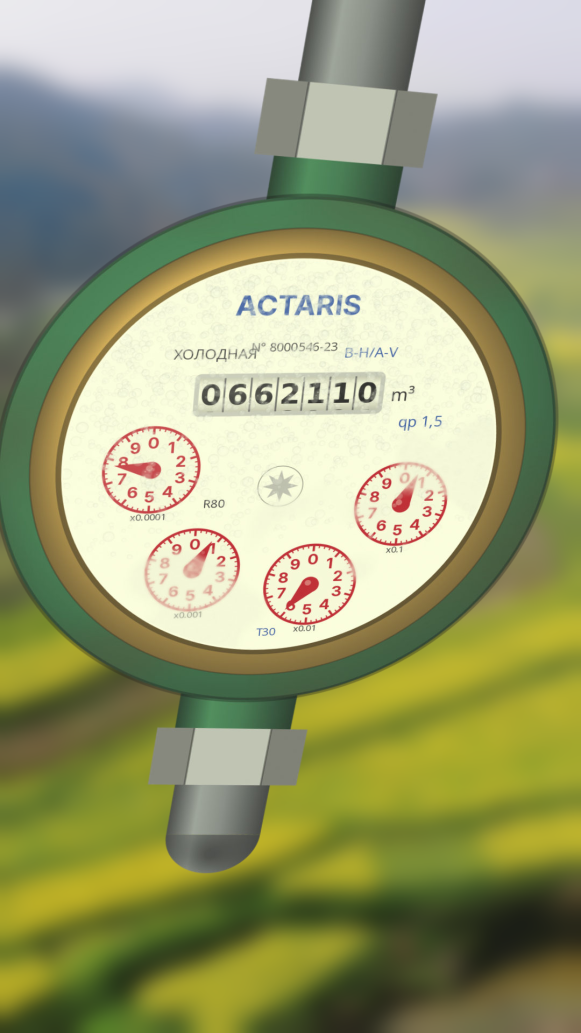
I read value=662110.0607 unit=m³
